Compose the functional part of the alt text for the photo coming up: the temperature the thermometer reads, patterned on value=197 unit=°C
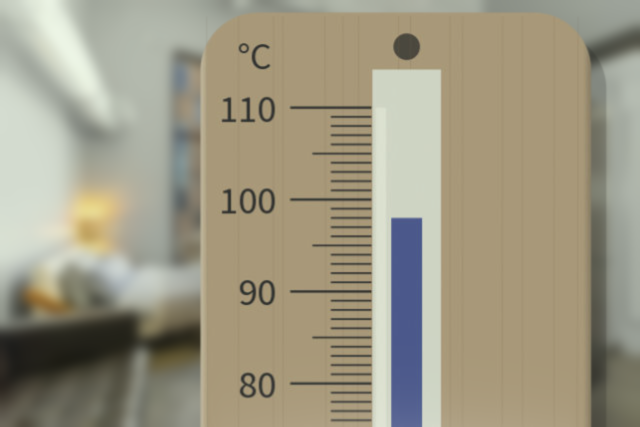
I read value=98 unit=°C
